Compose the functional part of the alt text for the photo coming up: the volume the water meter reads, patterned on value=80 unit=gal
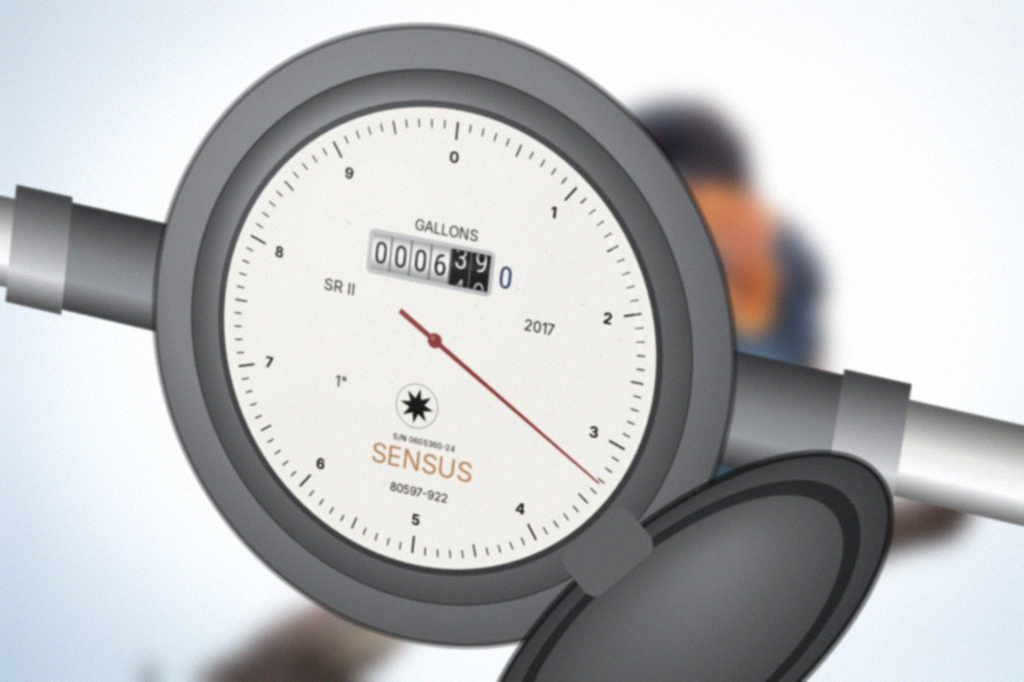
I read value=6393.3 unit=gal
